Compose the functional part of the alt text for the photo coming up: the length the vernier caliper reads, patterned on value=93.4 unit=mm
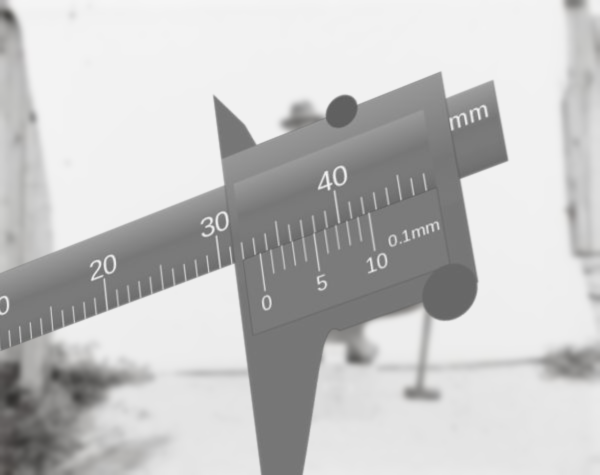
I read value=33.4 unit=mm
